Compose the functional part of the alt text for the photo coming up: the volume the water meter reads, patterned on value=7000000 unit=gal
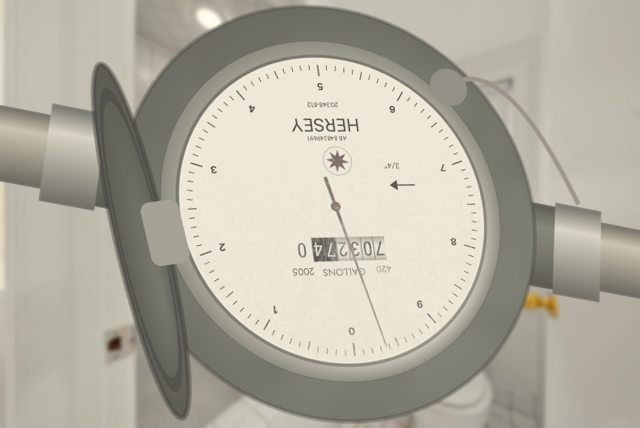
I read value=7032739.6 unit=gal
